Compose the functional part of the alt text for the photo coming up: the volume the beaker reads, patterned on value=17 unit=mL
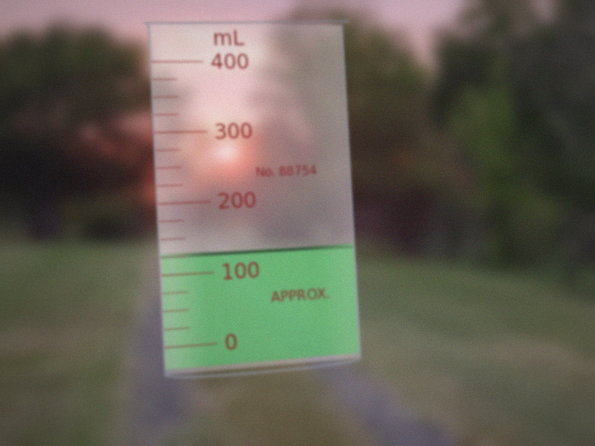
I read value=125 unit=mL
